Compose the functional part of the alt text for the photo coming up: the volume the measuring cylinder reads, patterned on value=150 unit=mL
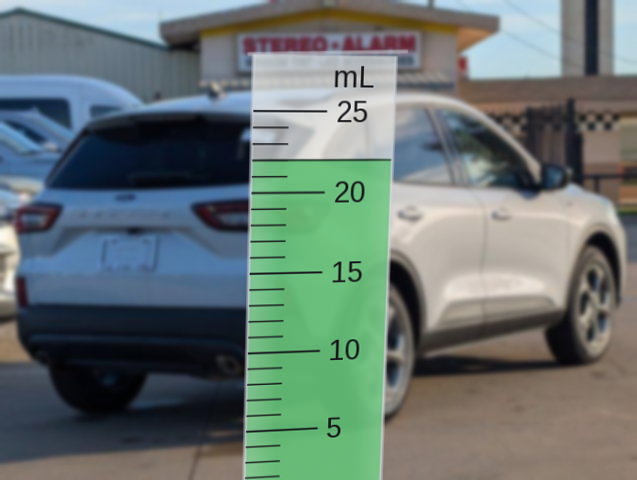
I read value=22 unit=mL
